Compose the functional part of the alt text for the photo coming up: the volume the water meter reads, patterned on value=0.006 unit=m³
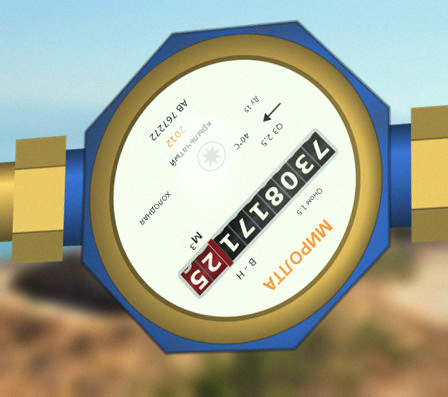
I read value=7308171.25 unit=m³
